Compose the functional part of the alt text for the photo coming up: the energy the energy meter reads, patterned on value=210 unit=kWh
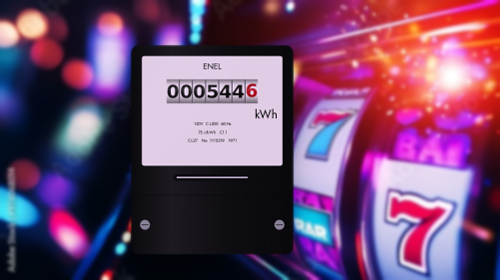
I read value=544.6 unit=kWh
